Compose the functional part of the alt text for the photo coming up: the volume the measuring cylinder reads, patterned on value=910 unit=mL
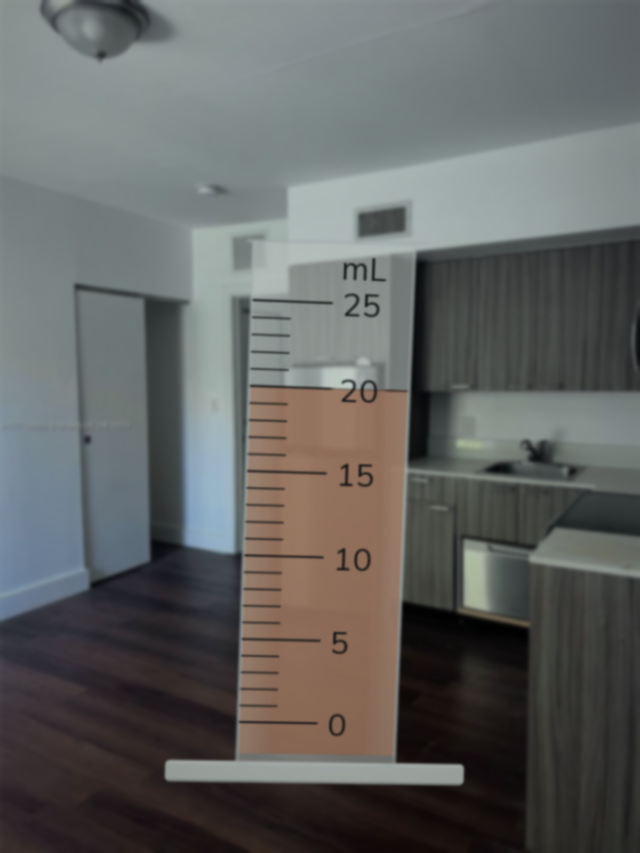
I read value=20 unit=mL
